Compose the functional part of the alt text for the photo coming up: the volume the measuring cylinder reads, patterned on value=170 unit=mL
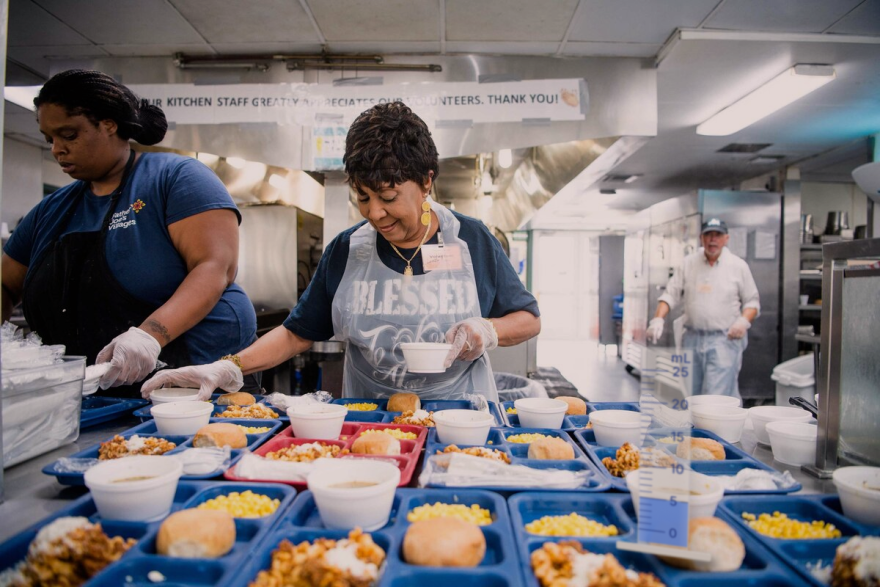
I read value=5 unit=mL
